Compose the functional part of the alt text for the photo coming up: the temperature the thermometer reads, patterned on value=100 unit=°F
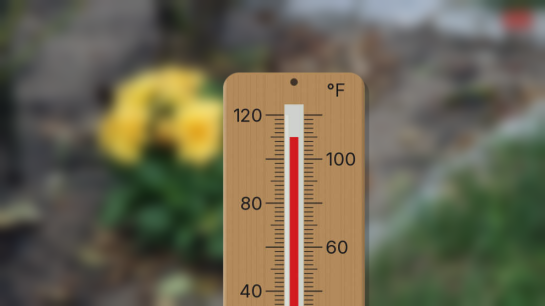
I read value=110 unit=°F
